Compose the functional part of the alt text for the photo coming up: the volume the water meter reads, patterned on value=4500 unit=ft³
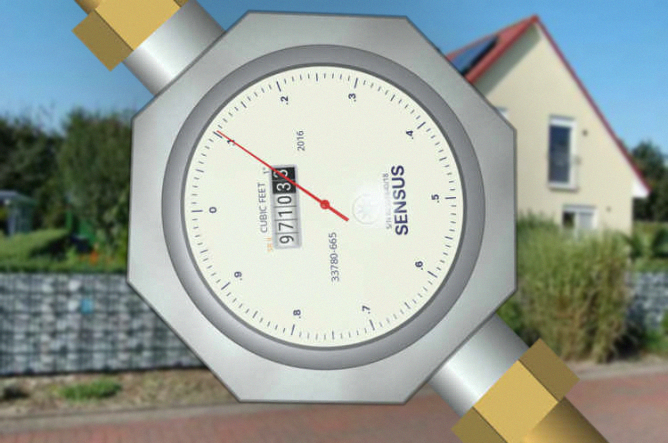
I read value=971033.10 unit=ft³
